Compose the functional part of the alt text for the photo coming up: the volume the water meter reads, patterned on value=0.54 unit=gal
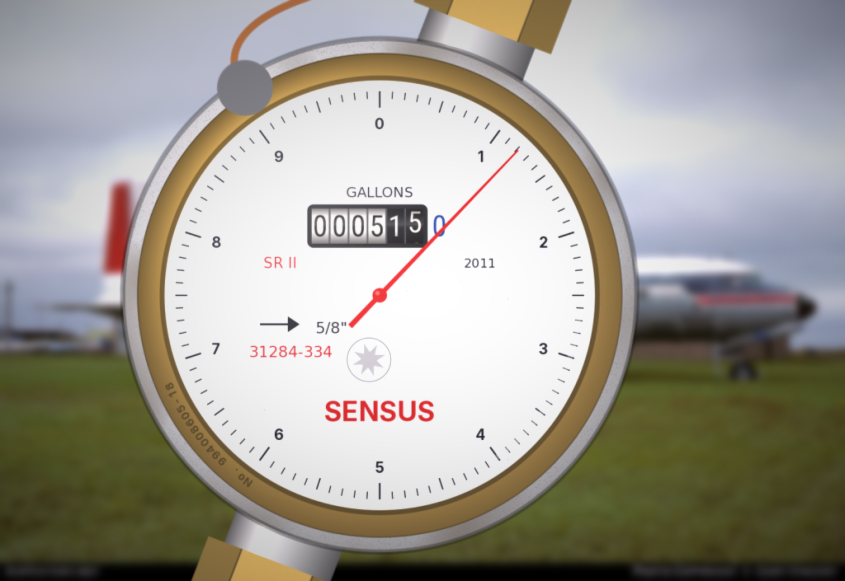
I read value=5151.2 unit=gal
